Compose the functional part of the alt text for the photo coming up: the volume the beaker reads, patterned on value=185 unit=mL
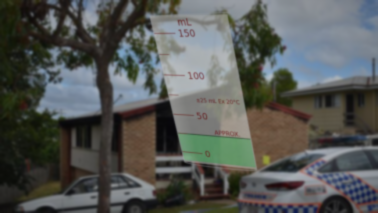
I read value=25 unit=mL
